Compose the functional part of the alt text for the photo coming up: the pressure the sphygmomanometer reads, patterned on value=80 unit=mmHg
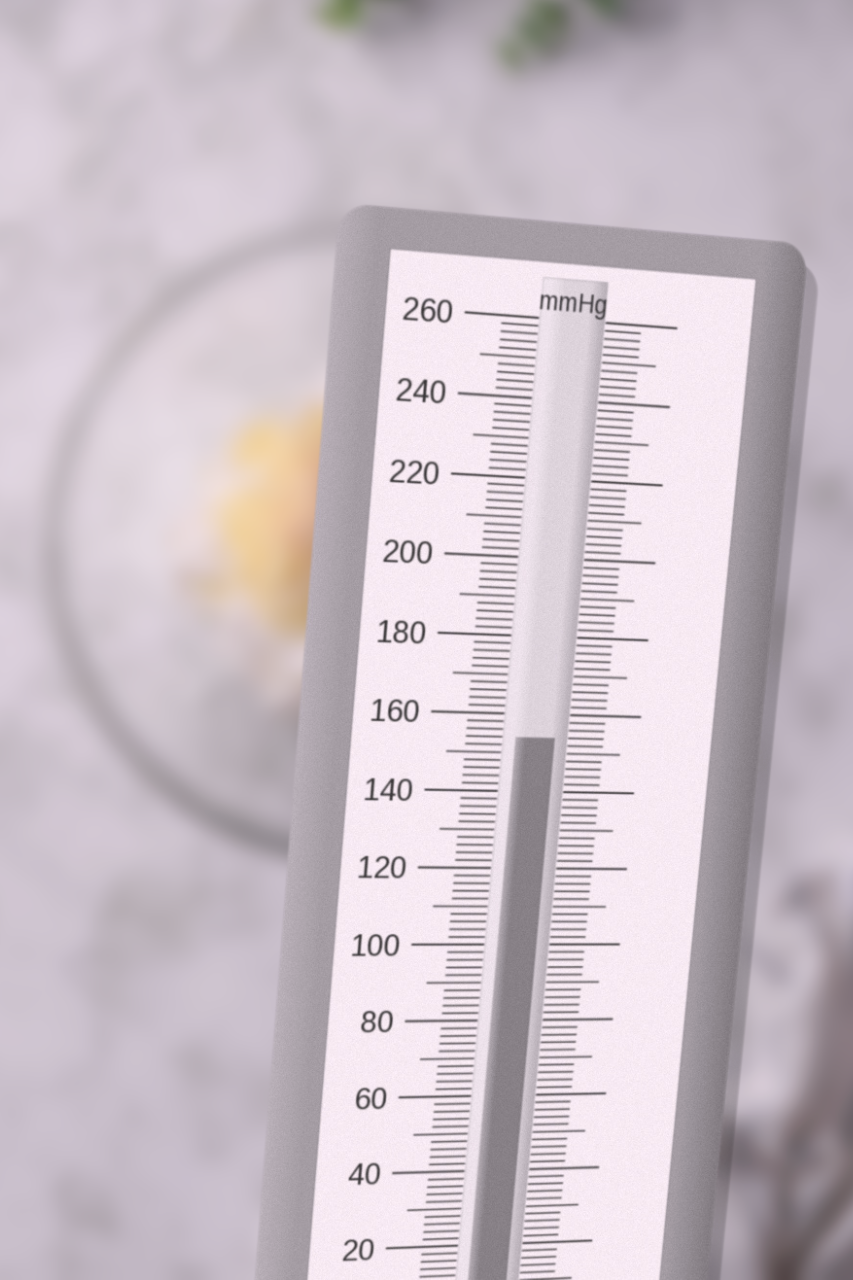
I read value=154 unit=mmHg
